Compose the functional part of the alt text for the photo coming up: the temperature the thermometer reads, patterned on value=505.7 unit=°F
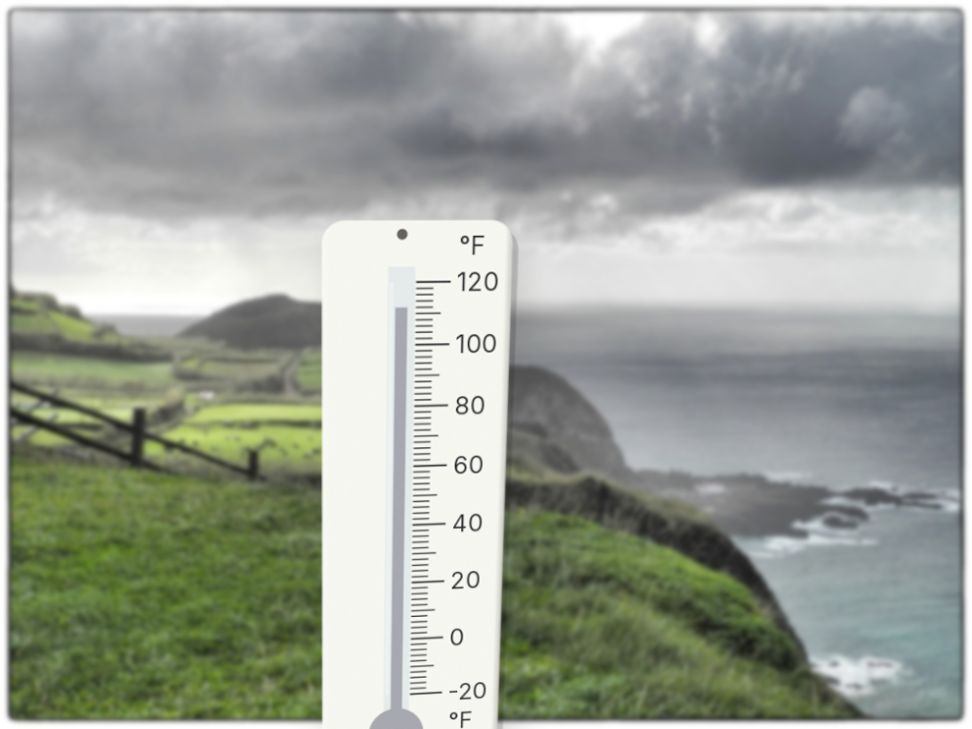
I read value=112 unit=°F
